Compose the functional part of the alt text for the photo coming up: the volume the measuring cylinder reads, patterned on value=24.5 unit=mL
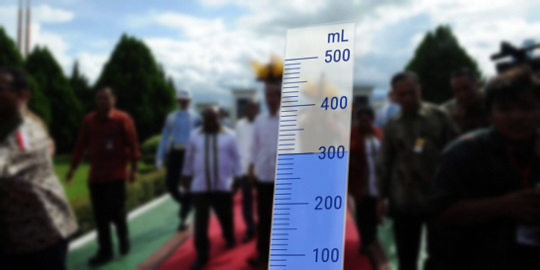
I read value=300 unit=mL
